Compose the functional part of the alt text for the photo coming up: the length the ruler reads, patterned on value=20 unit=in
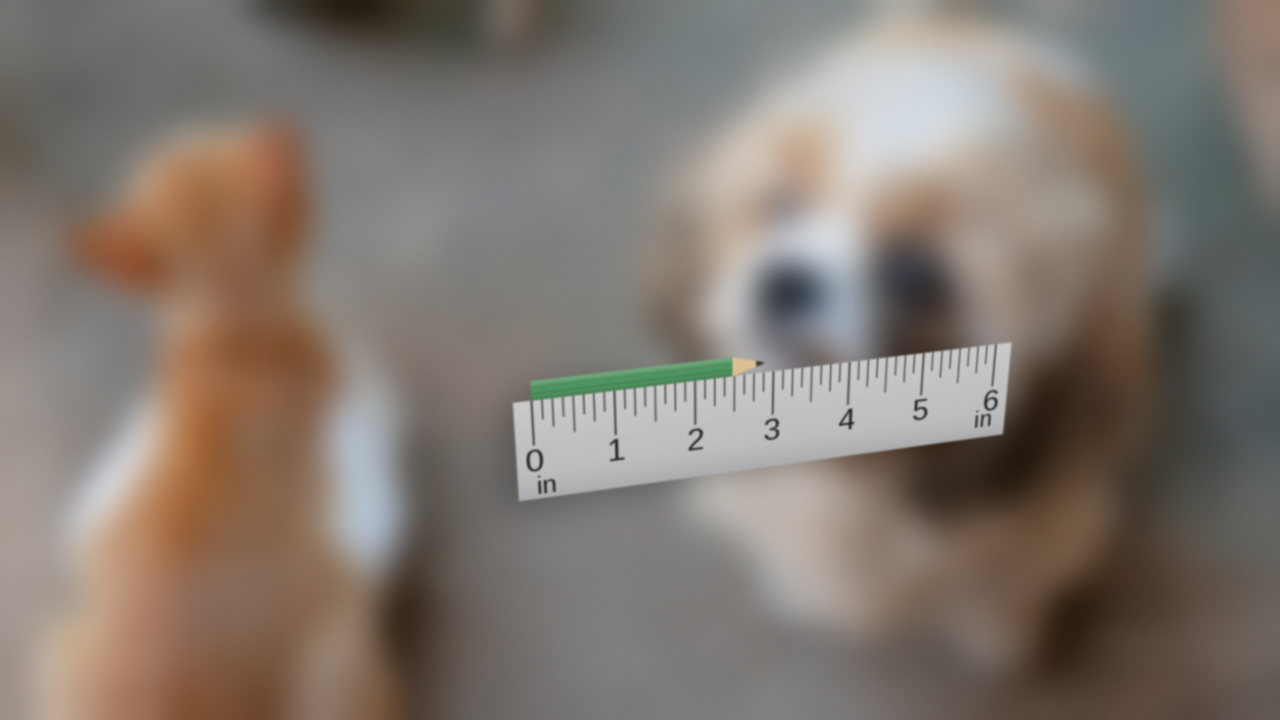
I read value=2.875 unit=in
